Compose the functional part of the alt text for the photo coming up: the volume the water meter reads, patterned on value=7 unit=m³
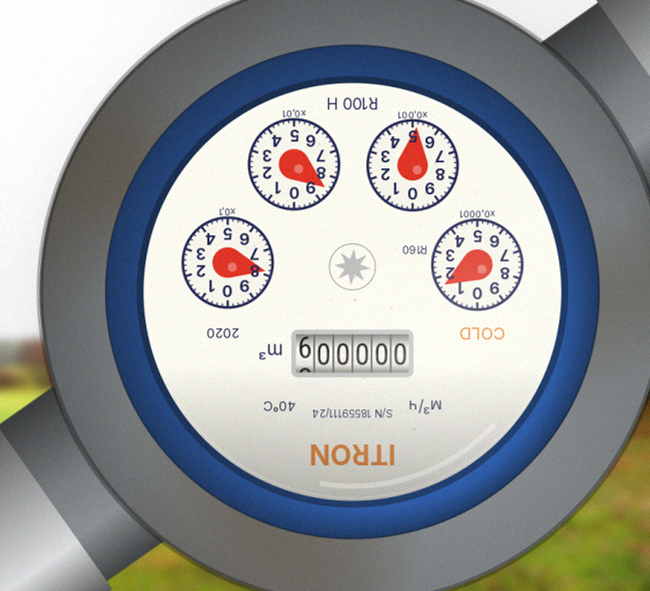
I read value=8.7851 unit=m³
